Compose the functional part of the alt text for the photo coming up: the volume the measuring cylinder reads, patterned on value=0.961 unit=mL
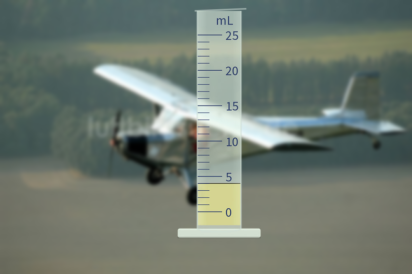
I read value=4 unit=mL
